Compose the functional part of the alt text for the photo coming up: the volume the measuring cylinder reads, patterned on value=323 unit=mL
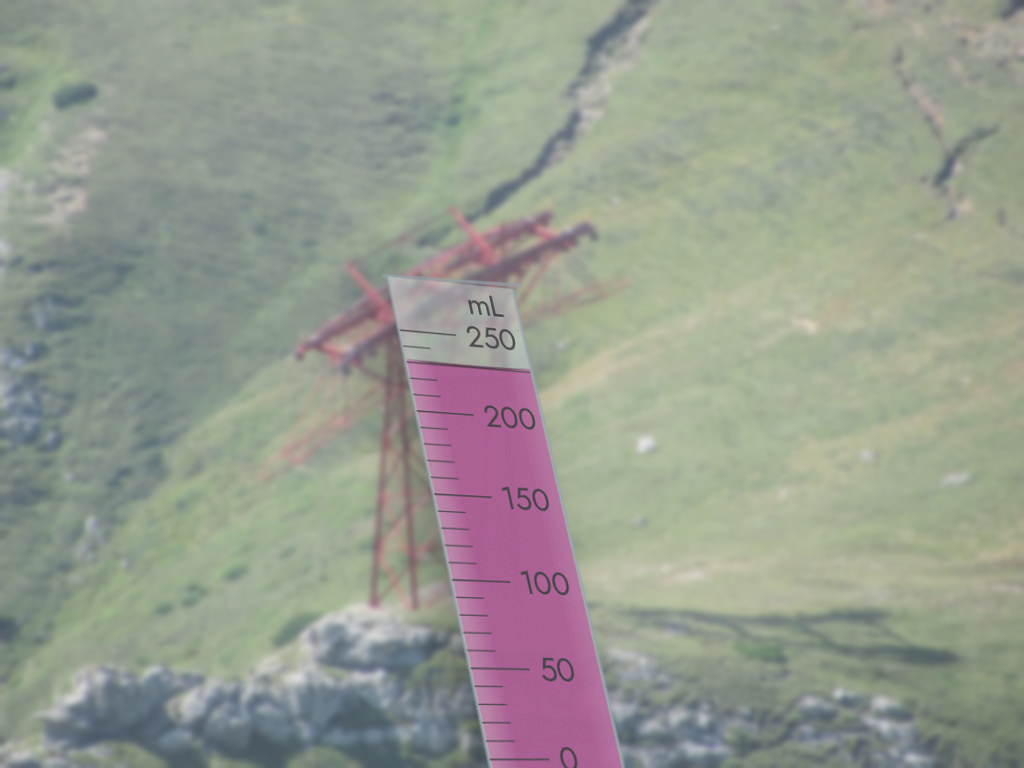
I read value=230 unit=mL
